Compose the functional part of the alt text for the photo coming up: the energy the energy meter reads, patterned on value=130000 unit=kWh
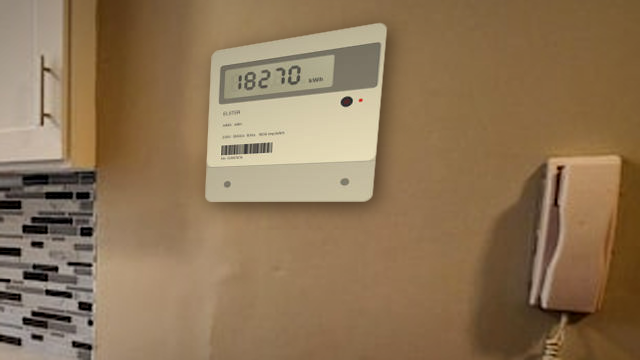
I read value=18270 unit=kWh
